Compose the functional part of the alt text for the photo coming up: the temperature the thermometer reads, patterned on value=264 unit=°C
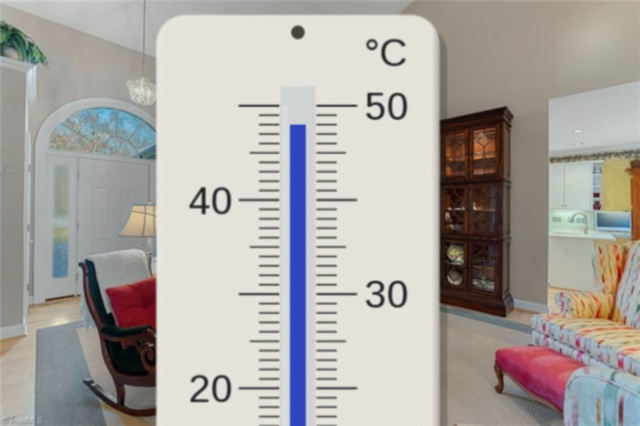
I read value=48 unit=°C
